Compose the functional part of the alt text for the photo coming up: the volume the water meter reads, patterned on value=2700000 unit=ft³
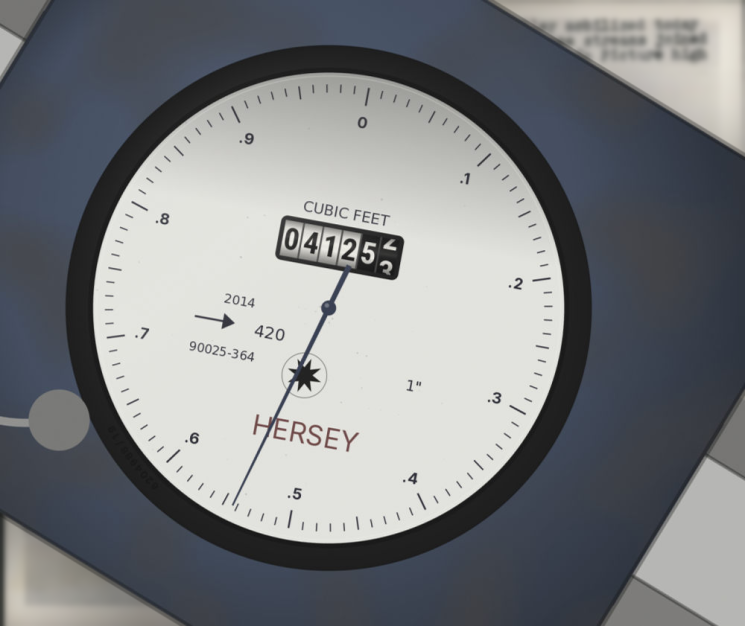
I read value=41252.54 unit=ft³
